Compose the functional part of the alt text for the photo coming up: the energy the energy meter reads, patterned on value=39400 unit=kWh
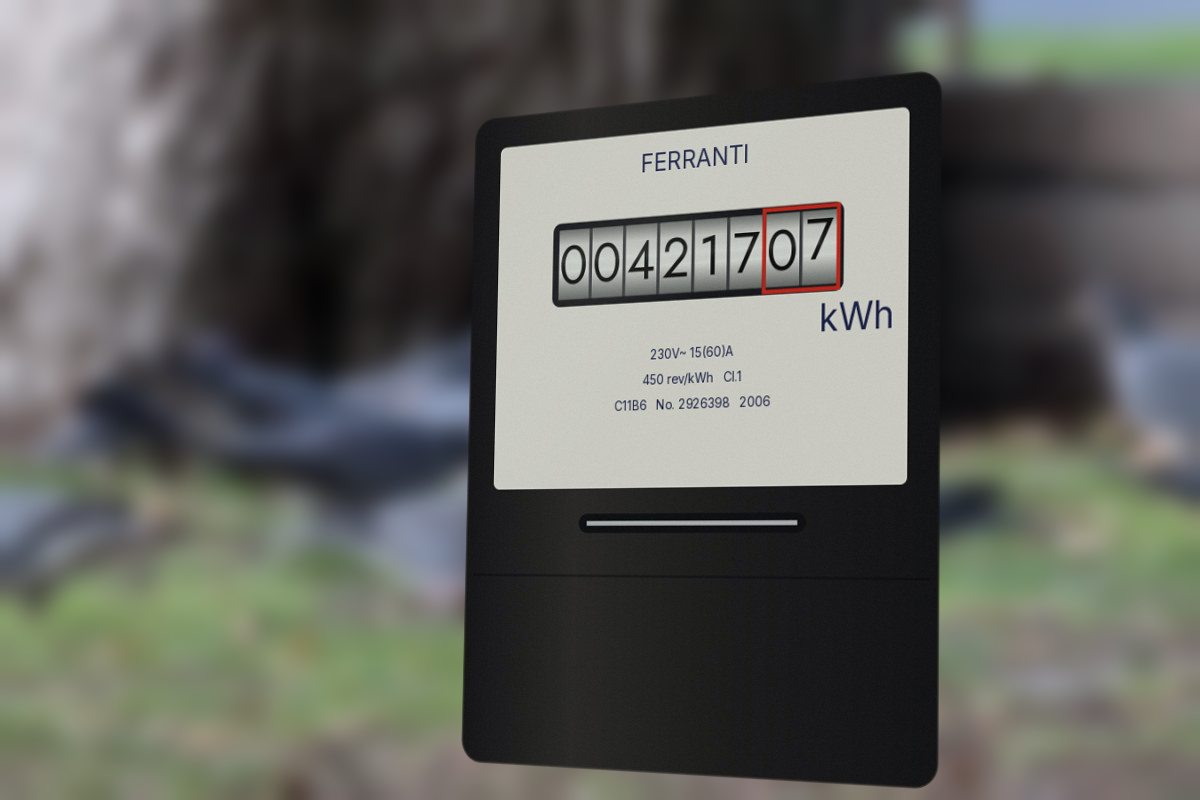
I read value=4217.07 unit=kWh
